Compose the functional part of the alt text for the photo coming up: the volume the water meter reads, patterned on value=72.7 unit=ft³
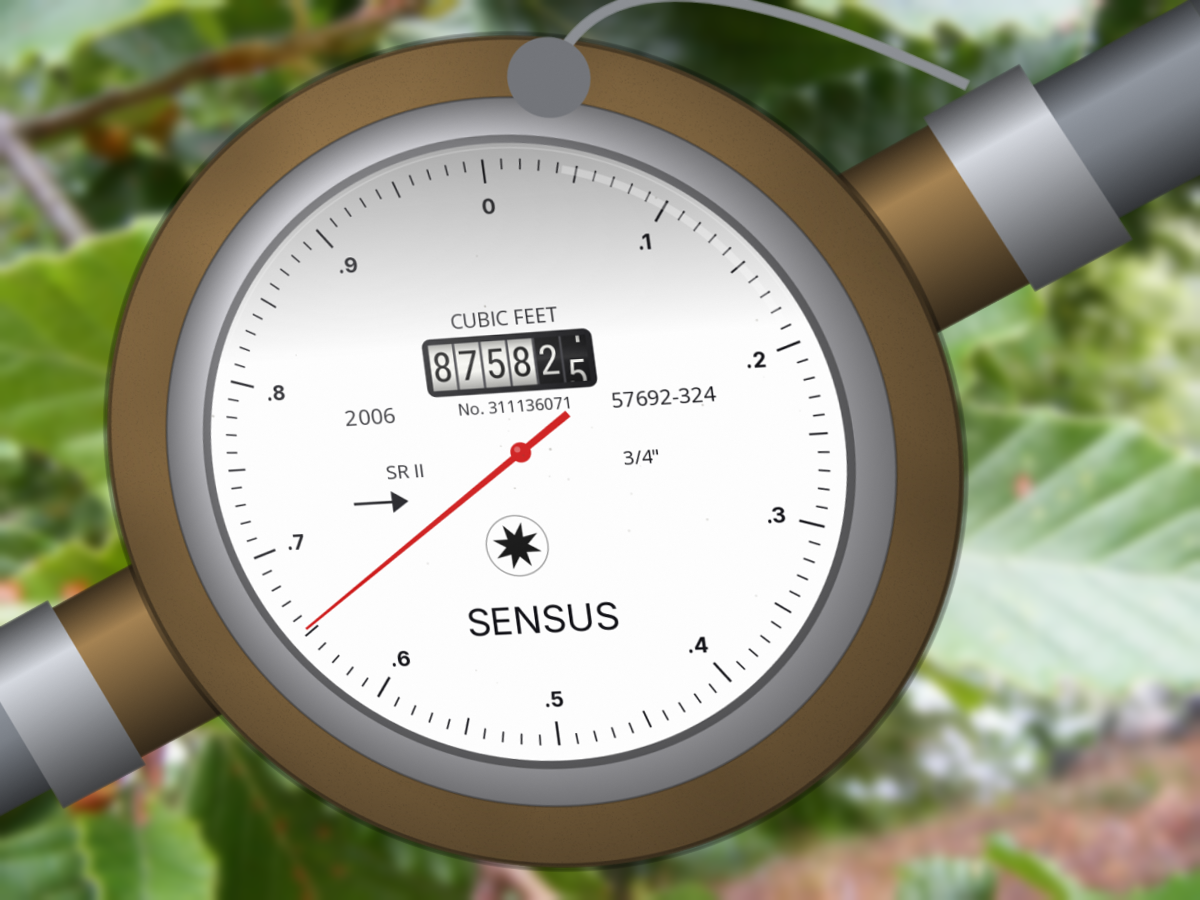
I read value=875824.65 unit=ft³
